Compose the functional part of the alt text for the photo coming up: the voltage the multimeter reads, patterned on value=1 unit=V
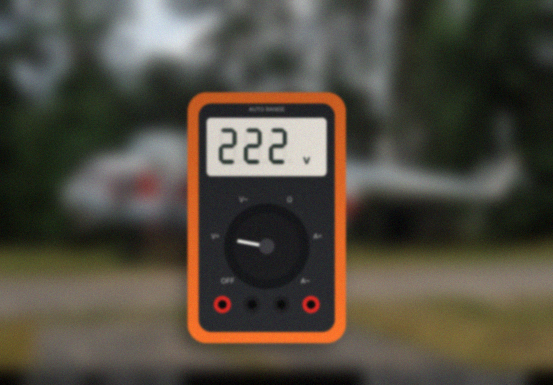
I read value=222 unit=V
